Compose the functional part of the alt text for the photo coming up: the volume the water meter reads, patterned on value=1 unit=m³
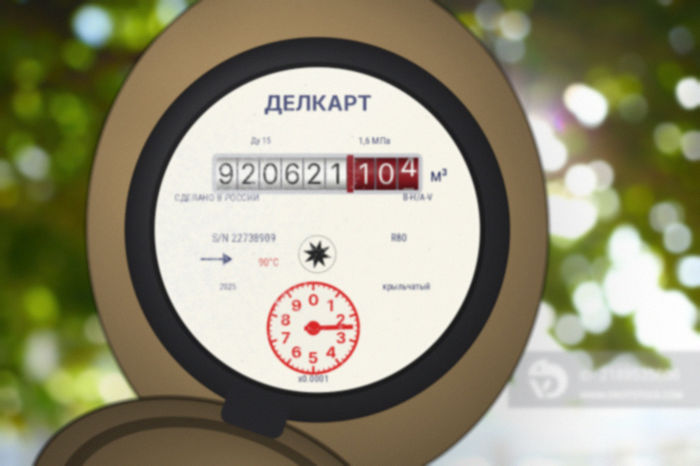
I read value=920621.1042 unit=m³
